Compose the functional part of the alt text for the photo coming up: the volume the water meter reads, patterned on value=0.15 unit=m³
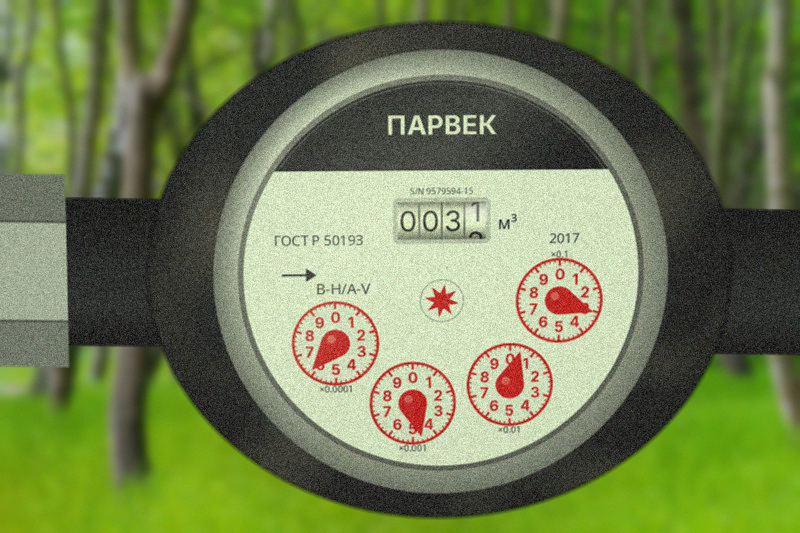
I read value=31.3046 unit=m³
